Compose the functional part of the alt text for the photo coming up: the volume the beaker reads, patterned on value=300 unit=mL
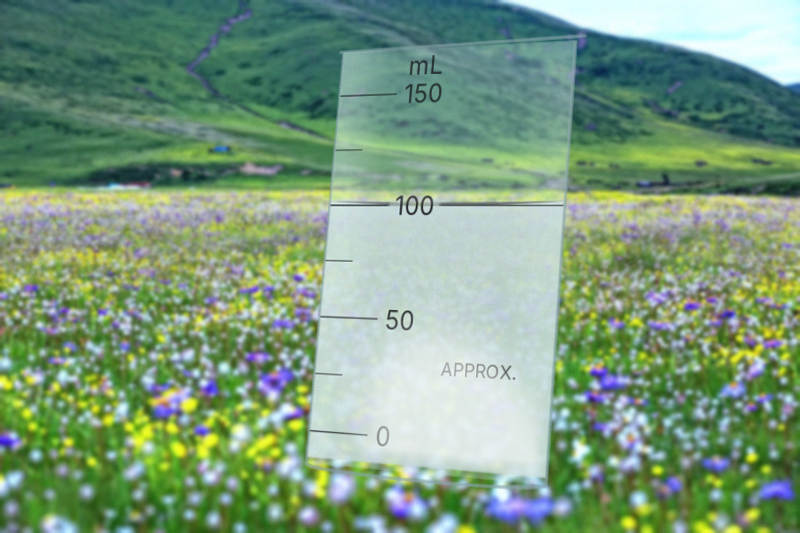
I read value=100 unit=mL
